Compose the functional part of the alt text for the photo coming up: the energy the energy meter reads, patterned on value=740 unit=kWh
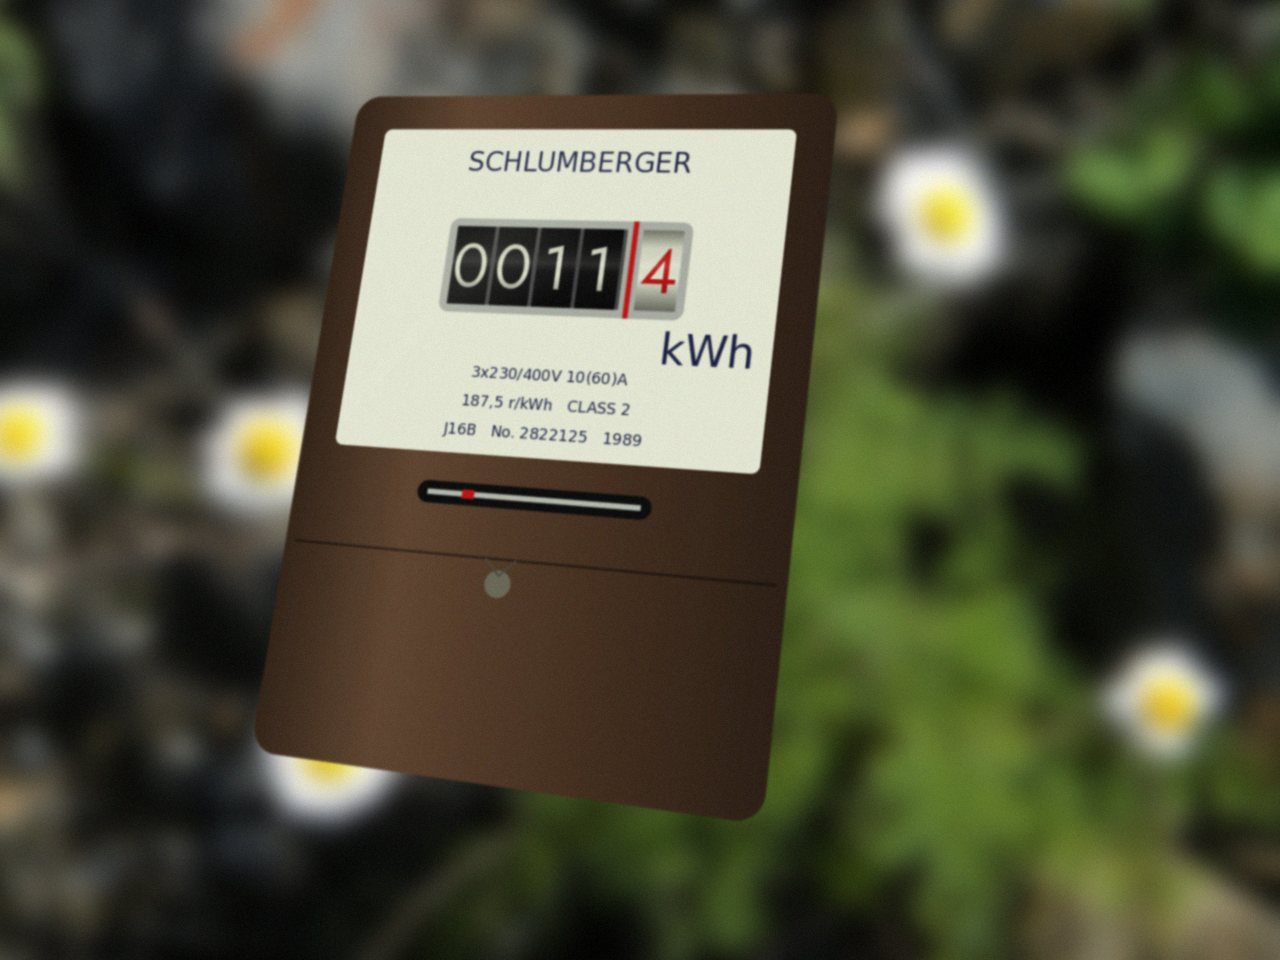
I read value=11.4 unit=kWh
